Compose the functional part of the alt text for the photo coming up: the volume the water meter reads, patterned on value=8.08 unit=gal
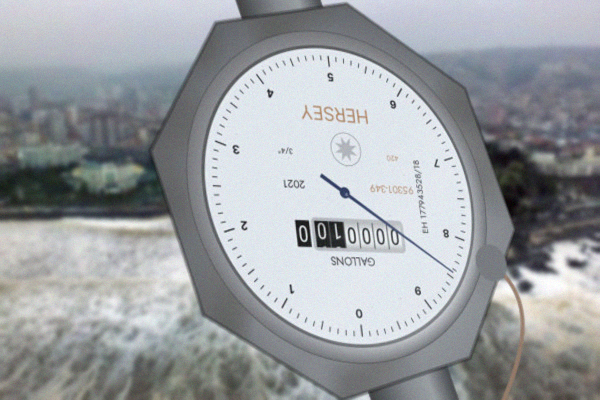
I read value=98.4 unit=gal
